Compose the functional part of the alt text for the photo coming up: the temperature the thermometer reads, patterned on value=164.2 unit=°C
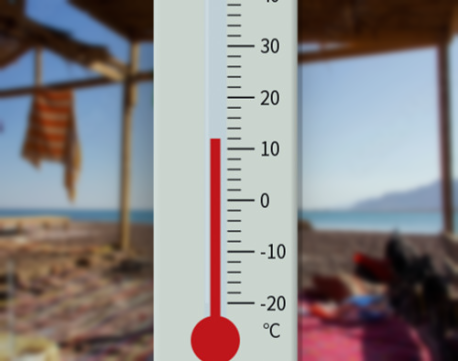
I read value=12 unit=°C
